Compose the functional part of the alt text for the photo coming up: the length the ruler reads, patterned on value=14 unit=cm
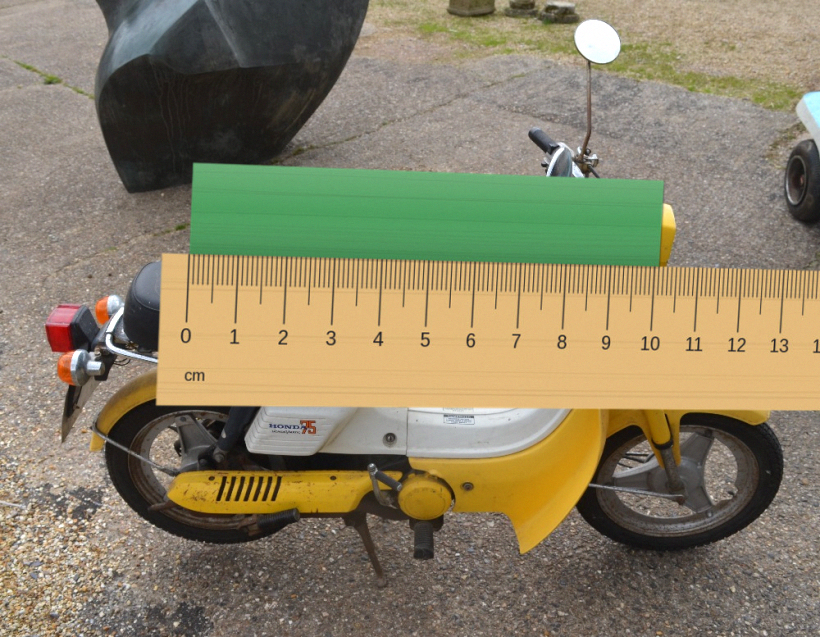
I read value=10.1 unit=cm
